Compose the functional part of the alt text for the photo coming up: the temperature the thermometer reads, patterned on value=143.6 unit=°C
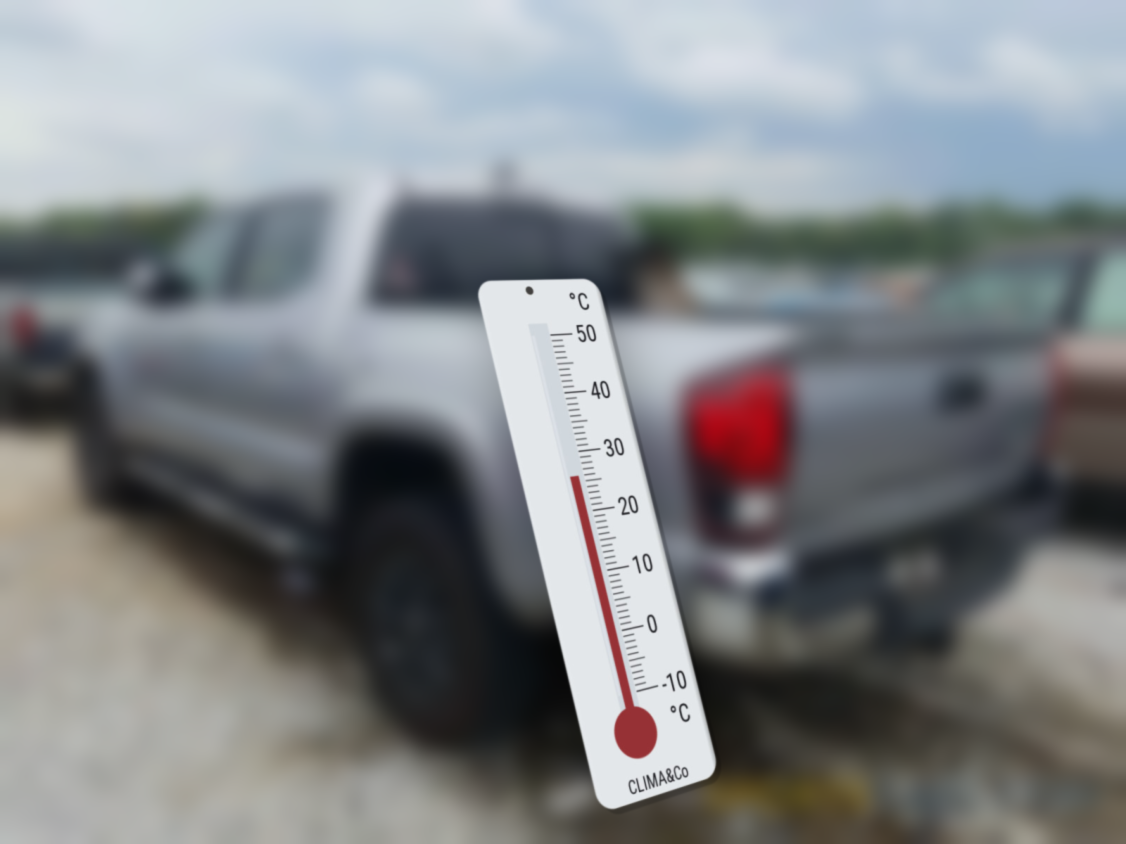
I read value=26 unit=°C
